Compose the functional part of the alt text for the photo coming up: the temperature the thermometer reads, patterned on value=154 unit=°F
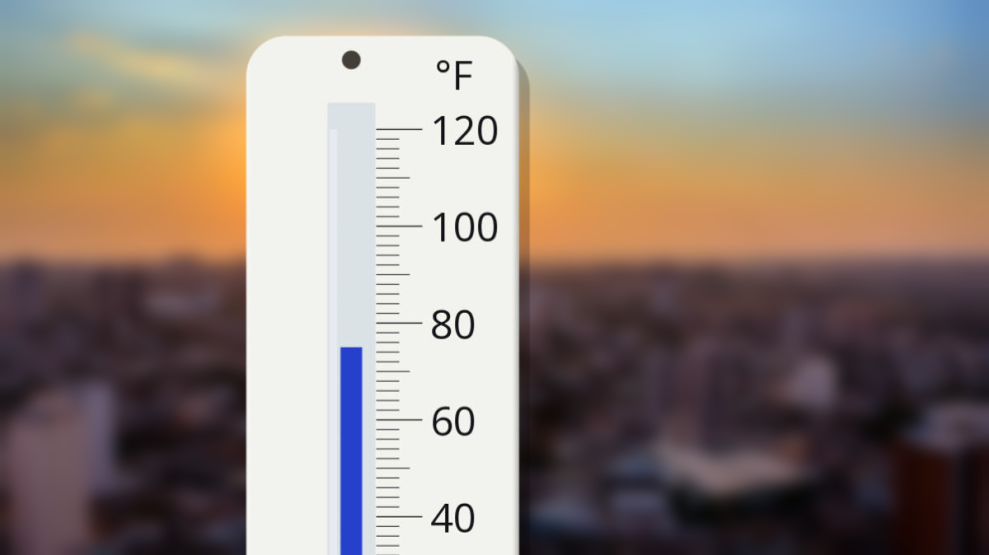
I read value=75 unit=°F
